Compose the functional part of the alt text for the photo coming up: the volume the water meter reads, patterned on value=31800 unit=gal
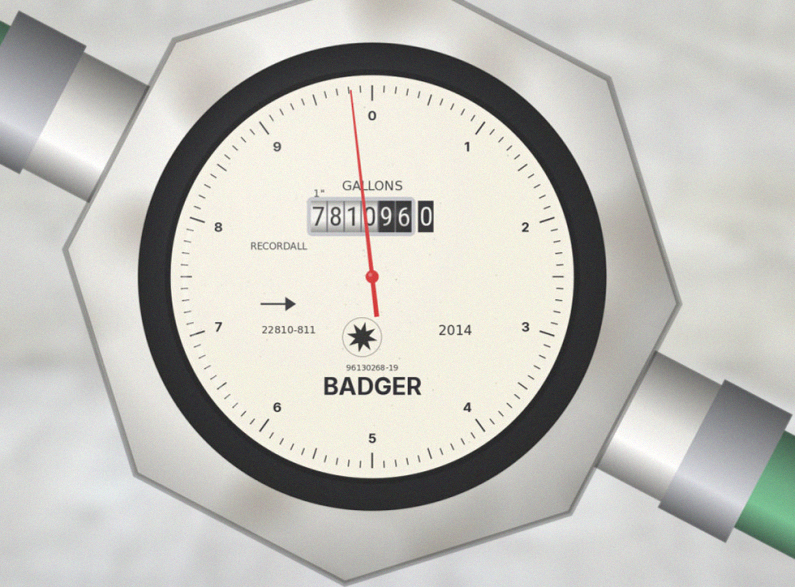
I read value=7810959.8 unit=gal
